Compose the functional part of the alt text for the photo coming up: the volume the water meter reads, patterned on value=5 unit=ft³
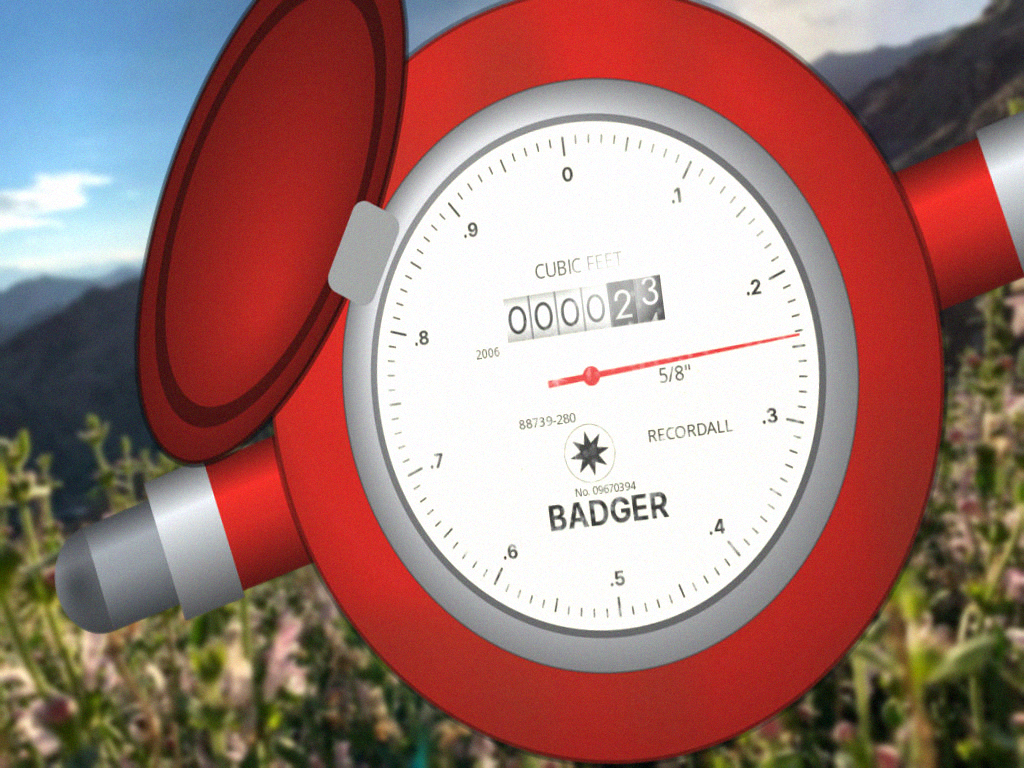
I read value=23.24 unit=ft³
